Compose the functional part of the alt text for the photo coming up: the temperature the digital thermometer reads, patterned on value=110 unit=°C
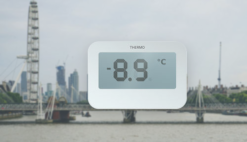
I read value=-8.9 unit=°C
